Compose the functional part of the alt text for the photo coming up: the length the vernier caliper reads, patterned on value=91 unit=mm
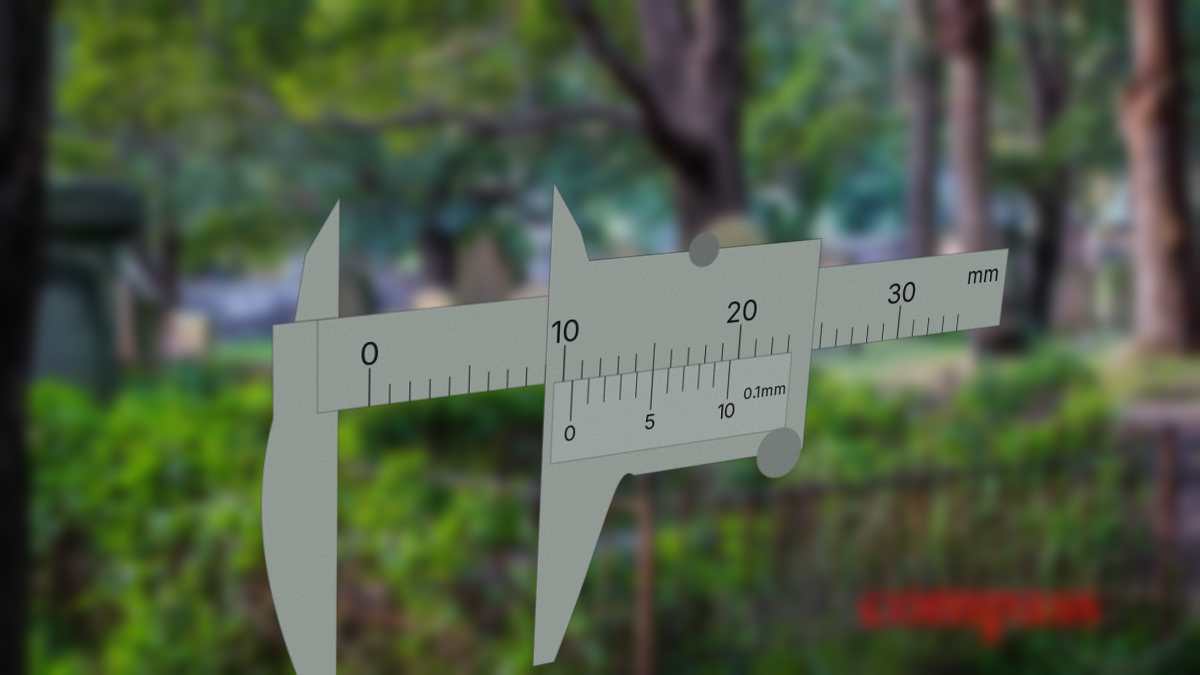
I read value=10.5 unit=mm
